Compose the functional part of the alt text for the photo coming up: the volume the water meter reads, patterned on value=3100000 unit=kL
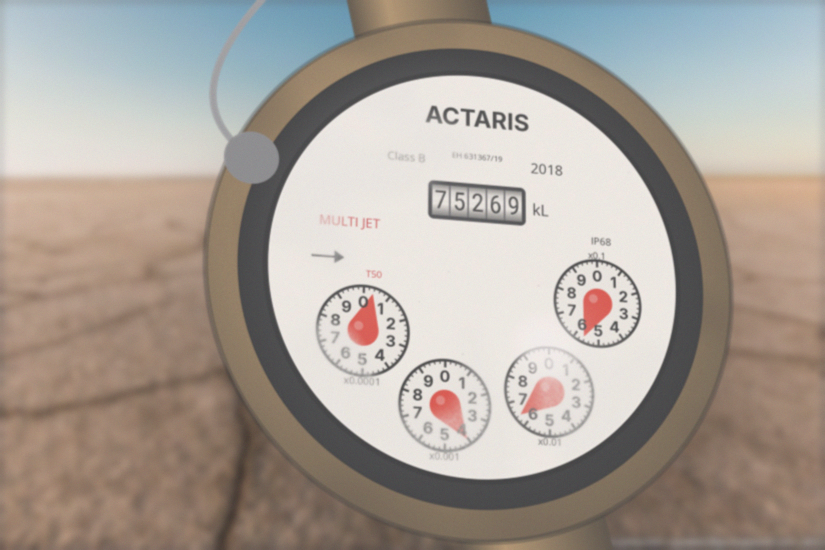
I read value=75269.5640 unit=kL
